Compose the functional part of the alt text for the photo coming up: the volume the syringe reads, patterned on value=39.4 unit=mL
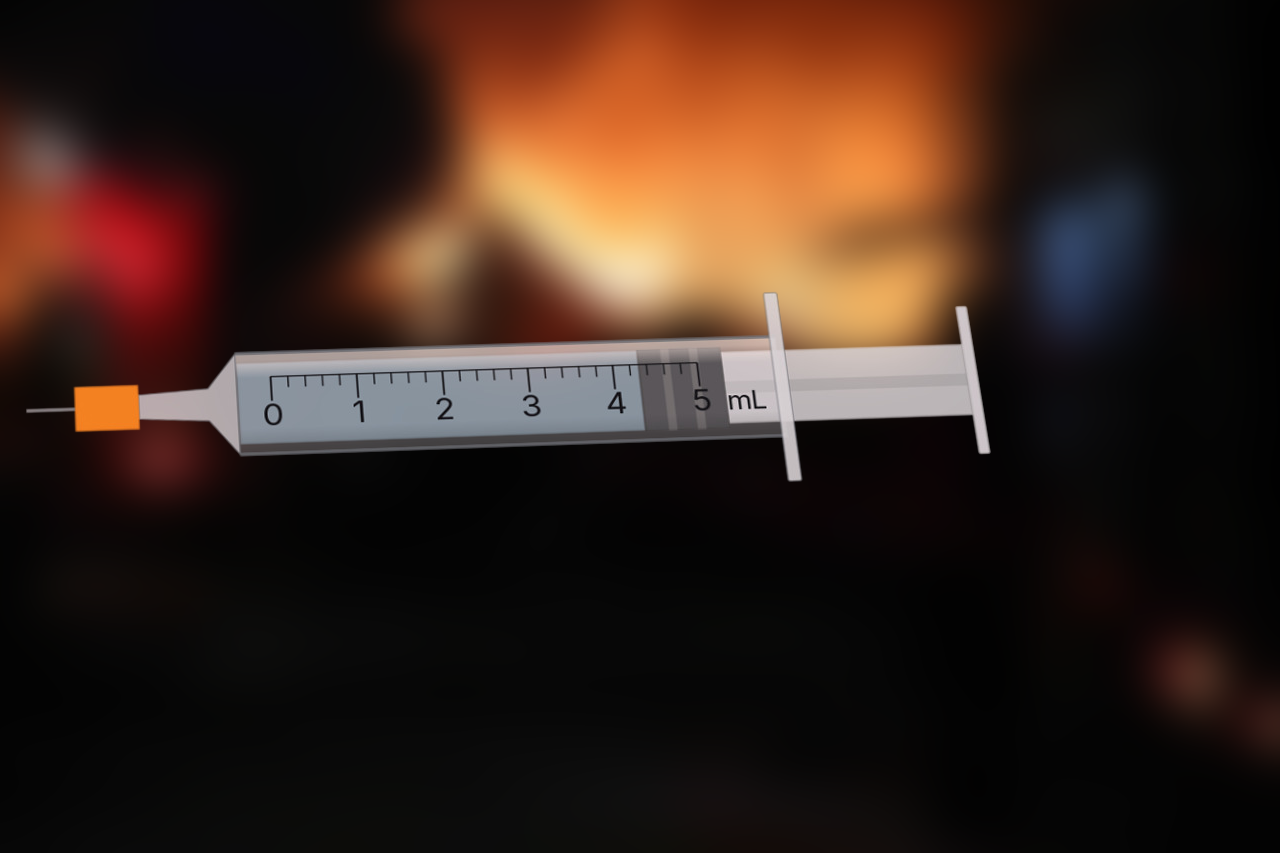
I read value=4.3 unit=mL
